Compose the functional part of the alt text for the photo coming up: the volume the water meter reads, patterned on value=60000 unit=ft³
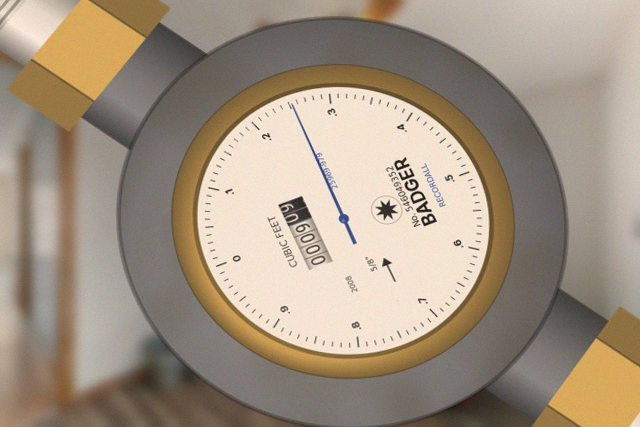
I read value=909.25 unit=ft³
